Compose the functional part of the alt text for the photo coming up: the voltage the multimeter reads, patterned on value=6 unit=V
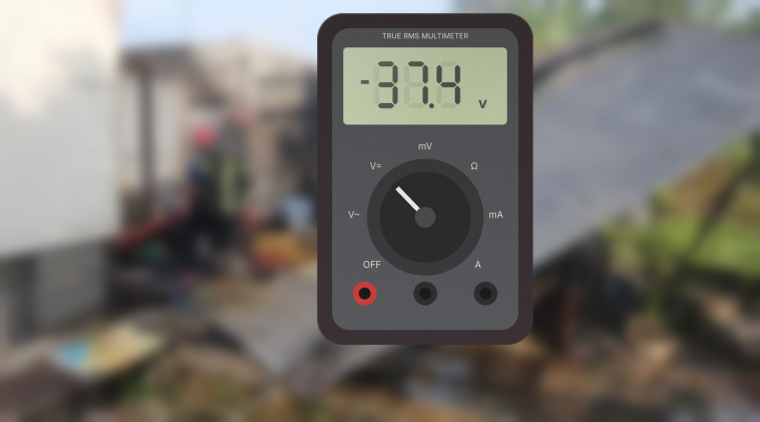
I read value=-37.4 unit=V
